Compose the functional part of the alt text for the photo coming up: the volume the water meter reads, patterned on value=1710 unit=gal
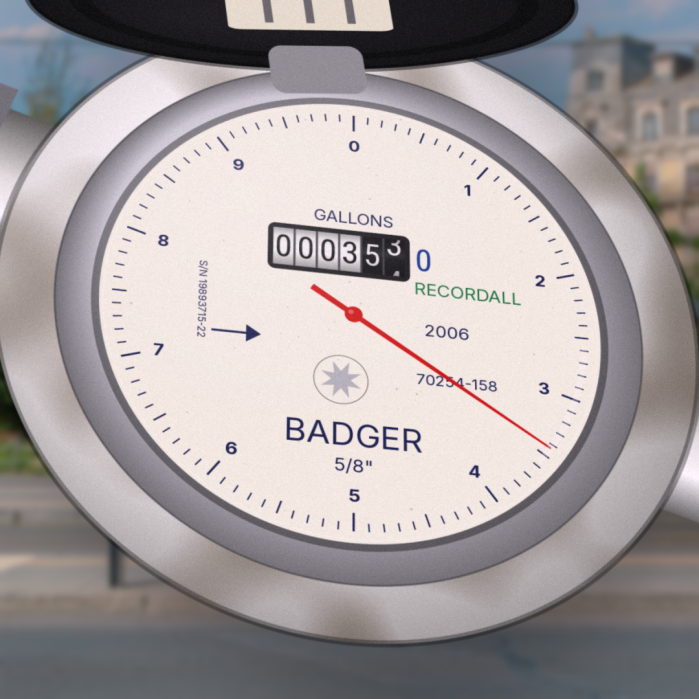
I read value=3533.4 unit=gal
